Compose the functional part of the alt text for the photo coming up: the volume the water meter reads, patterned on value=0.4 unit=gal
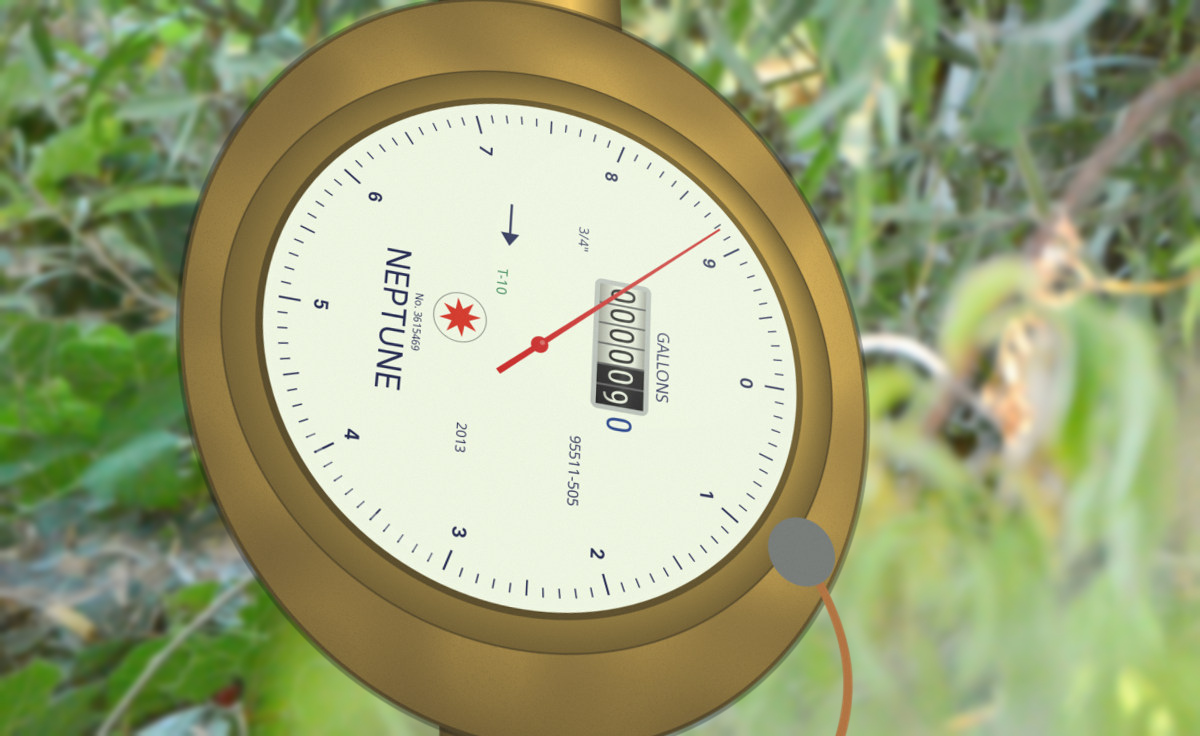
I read value=88.8 unit=gal
